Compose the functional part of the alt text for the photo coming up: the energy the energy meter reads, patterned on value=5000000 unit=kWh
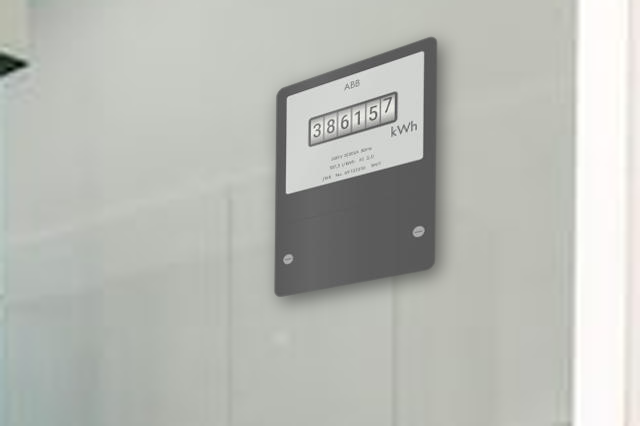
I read value=386157 unit=kWh
